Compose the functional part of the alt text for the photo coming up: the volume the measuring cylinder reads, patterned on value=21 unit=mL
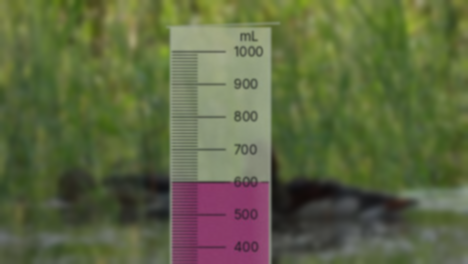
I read value=600 unit=mL
